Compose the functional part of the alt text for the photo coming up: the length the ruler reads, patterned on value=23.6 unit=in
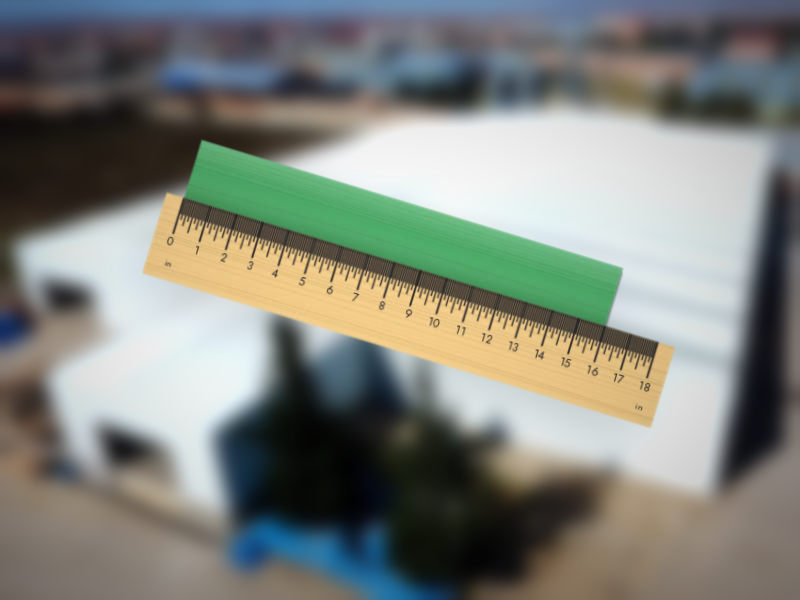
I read value=16 unit=in
